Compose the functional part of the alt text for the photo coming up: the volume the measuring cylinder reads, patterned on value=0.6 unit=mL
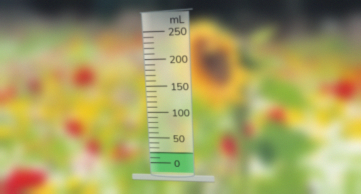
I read value=20 unit=mL
